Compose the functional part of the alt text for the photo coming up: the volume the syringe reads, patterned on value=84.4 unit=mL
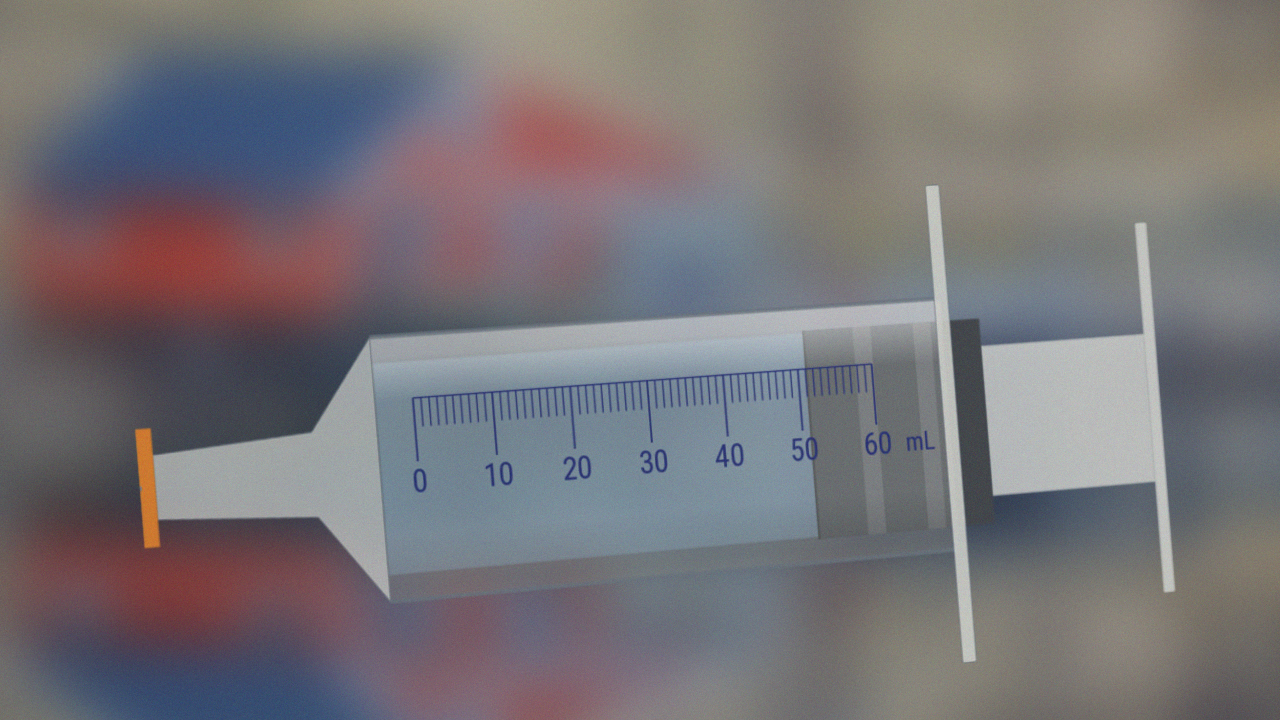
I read value=51 unit=mL
